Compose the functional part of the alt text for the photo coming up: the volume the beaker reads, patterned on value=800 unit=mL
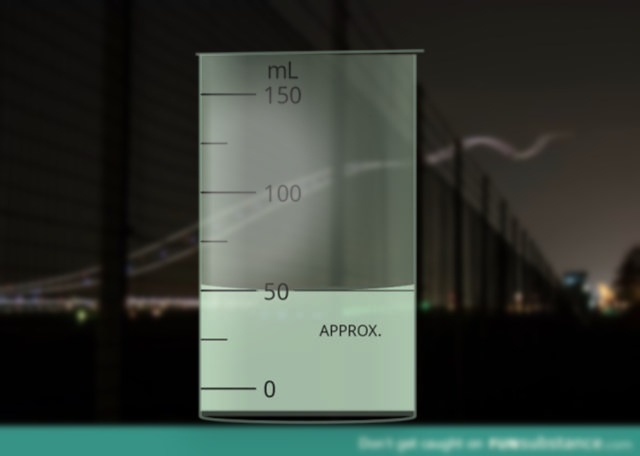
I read value=50 unit=mL
